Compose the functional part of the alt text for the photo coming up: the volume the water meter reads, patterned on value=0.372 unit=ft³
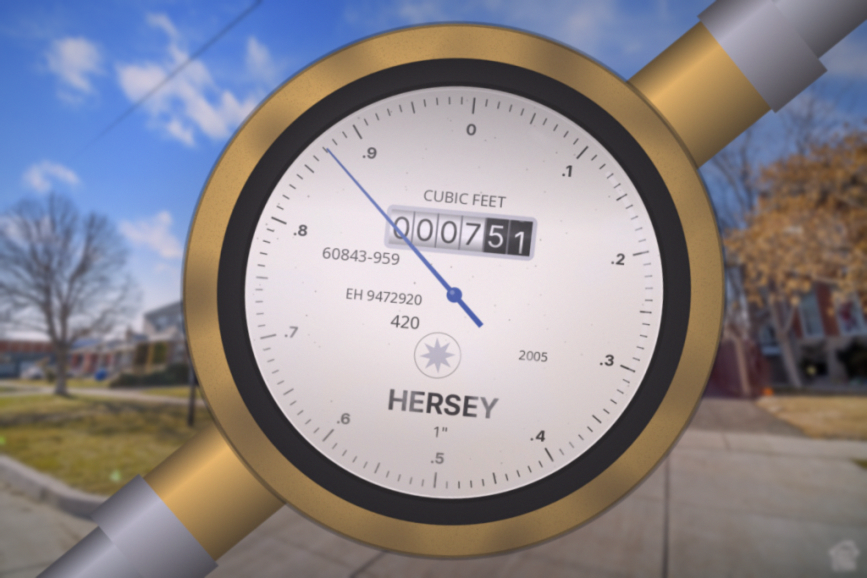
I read value=750.87 unit=ft³
